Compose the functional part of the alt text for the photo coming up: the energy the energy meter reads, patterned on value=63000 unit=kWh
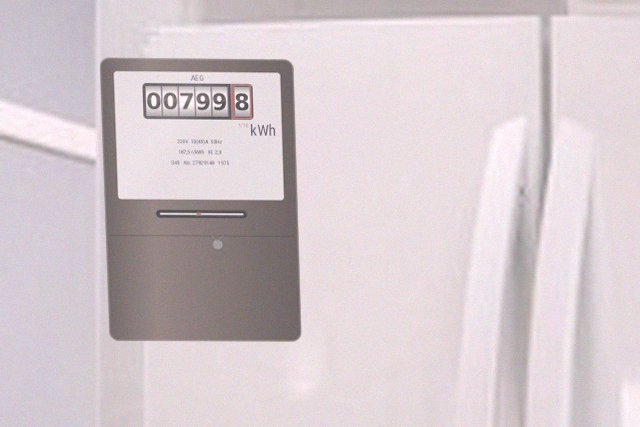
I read value=799.8 unit=kWh
